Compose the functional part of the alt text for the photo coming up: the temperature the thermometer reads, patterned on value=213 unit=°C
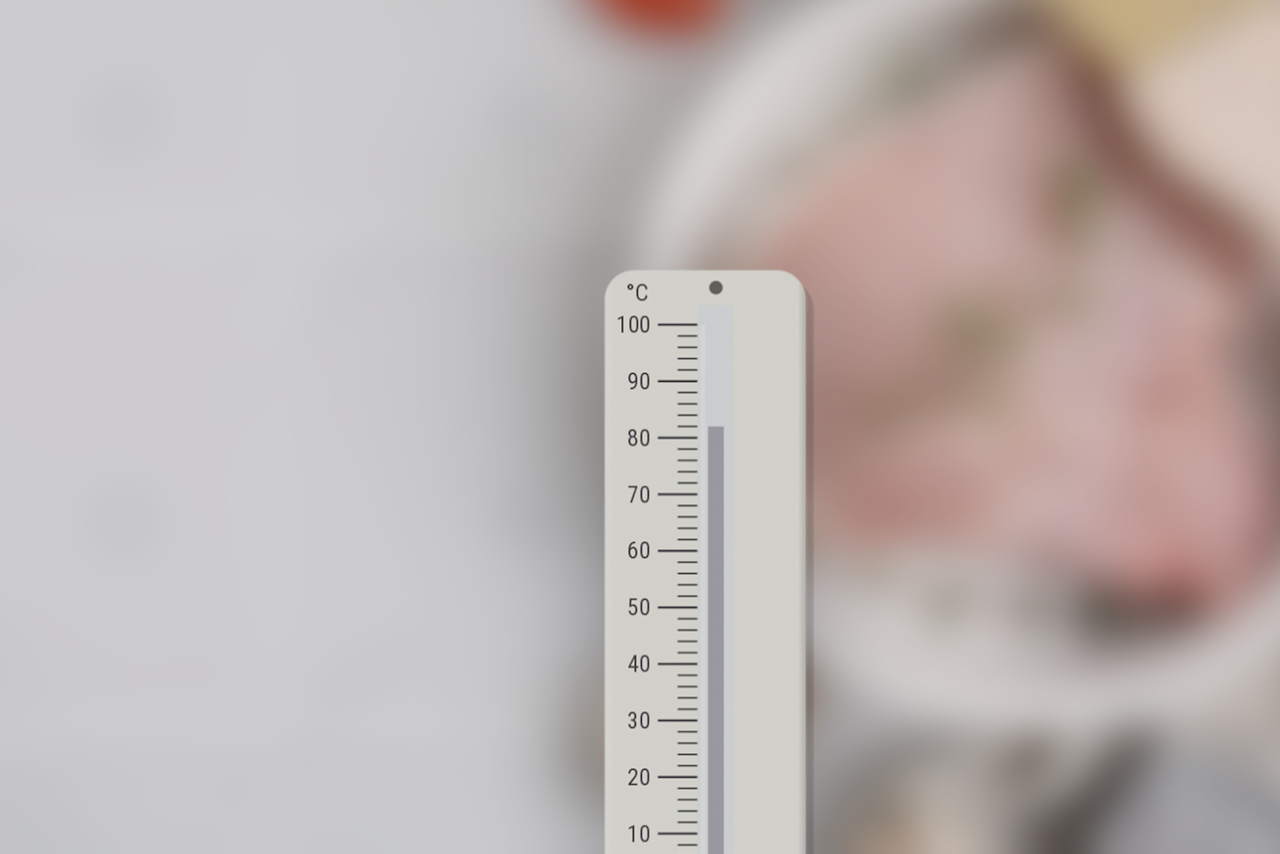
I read value=82 unit=°C
